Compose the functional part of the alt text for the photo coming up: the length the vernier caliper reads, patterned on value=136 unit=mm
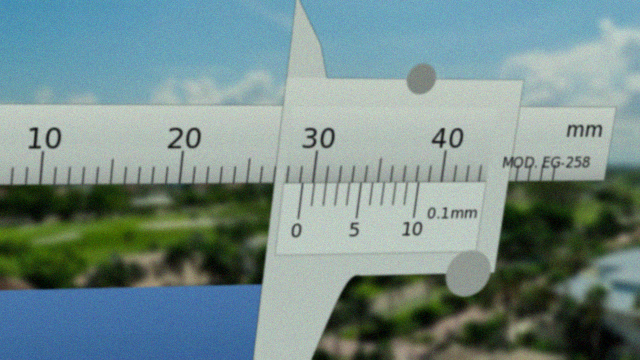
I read value=29.2 unit=mm
